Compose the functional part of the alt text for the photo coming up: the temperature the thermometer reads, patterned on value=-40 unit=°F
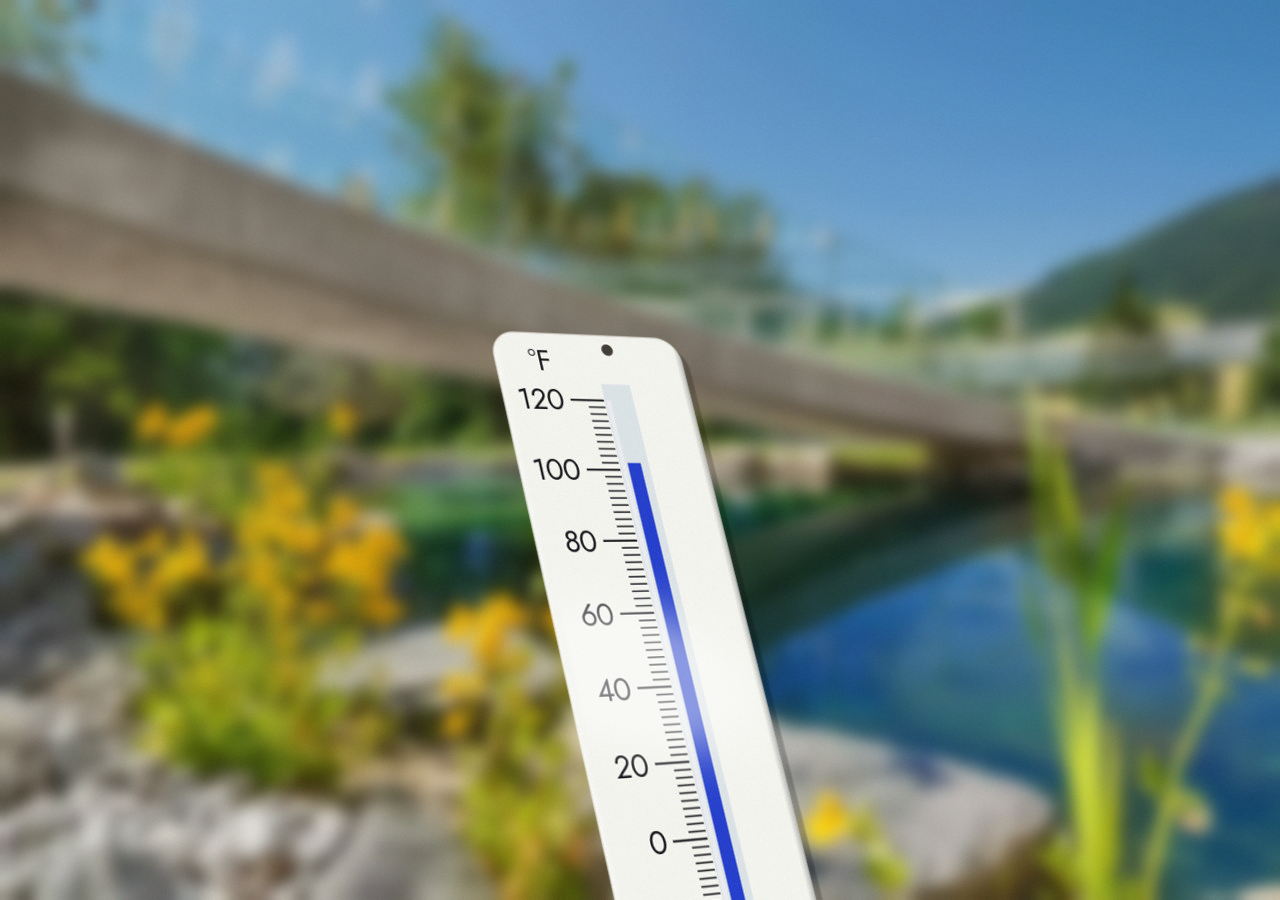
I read value=102 unit=°F
